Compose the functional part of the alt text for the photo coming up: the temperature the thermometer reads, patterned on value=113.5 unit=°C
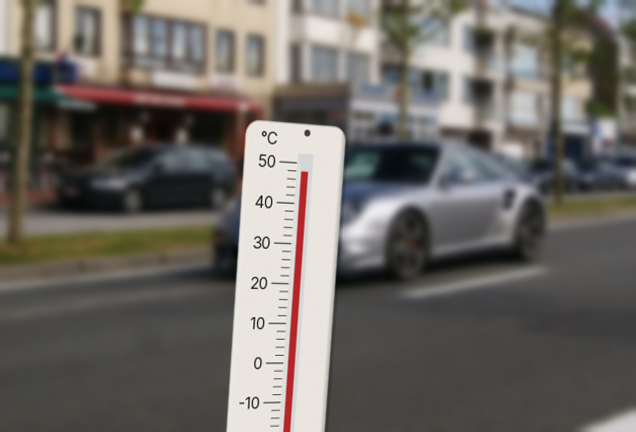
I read value=48 unit=°C
